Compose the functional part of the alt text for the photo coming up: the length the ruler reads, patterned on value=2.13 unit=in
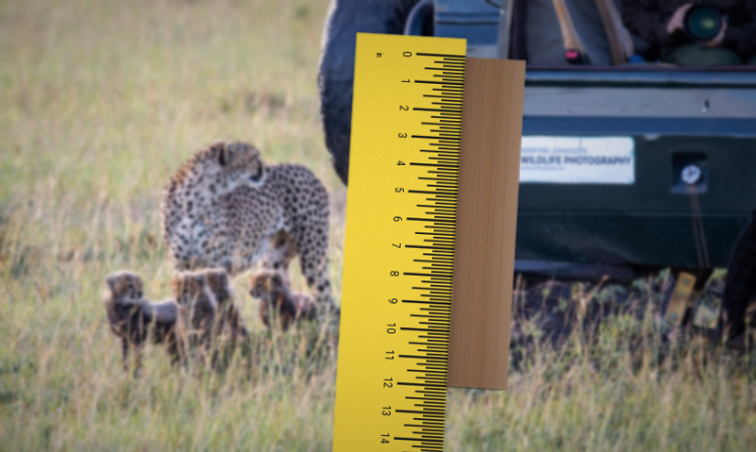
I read value=12 unit=in
